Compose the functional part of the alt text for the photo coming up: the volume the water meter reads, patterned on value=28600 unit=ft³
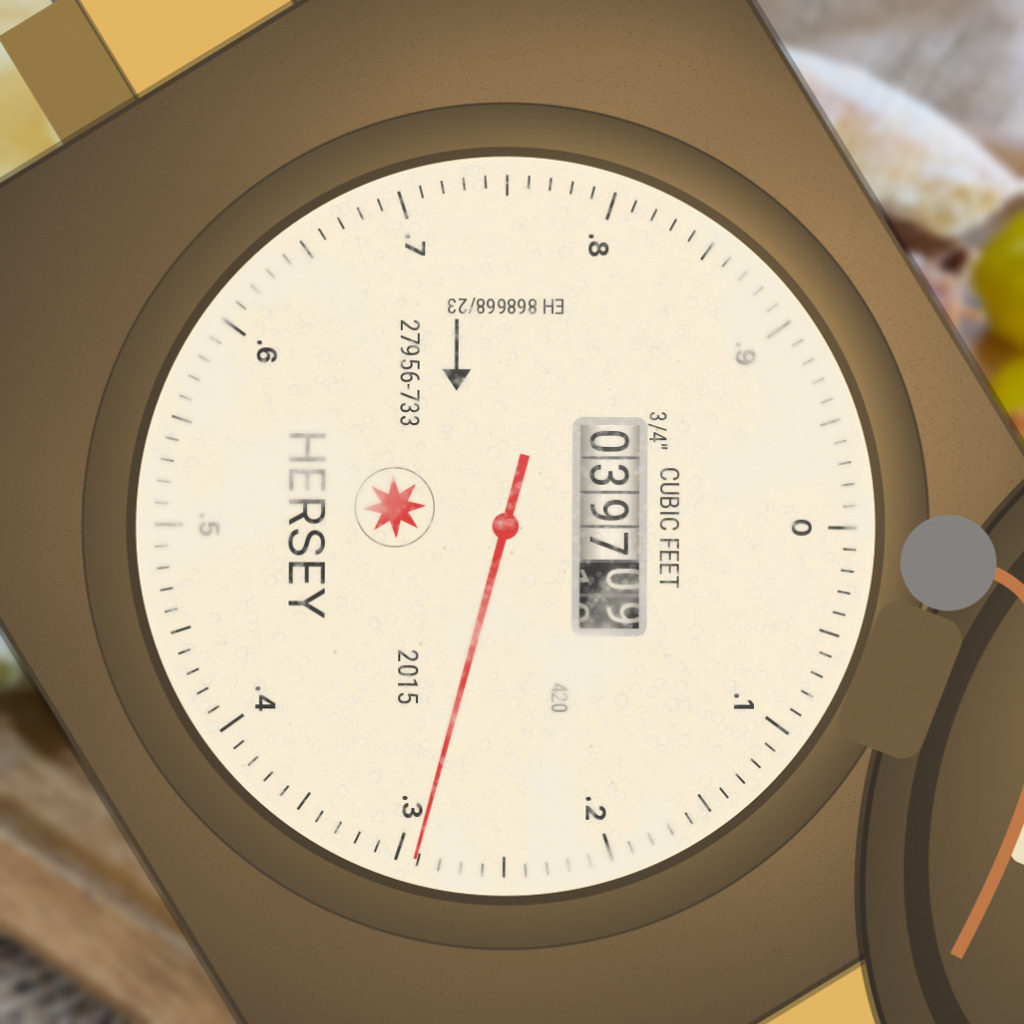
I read value=39709.29 unit=ft³
